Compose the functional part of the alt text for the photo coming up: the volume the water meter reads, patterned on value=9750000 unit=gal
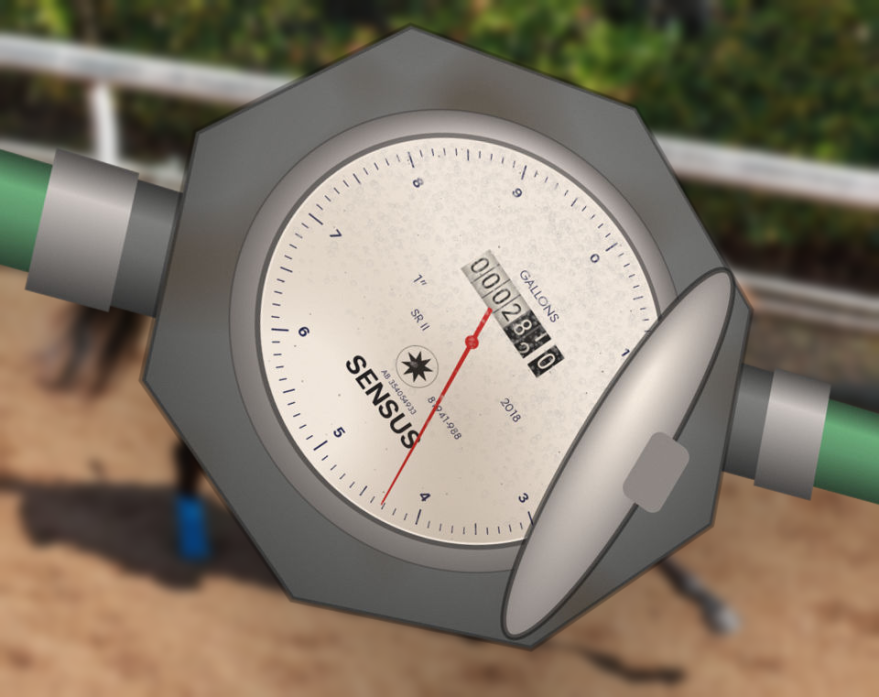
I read value=2814.3 unit=gal
